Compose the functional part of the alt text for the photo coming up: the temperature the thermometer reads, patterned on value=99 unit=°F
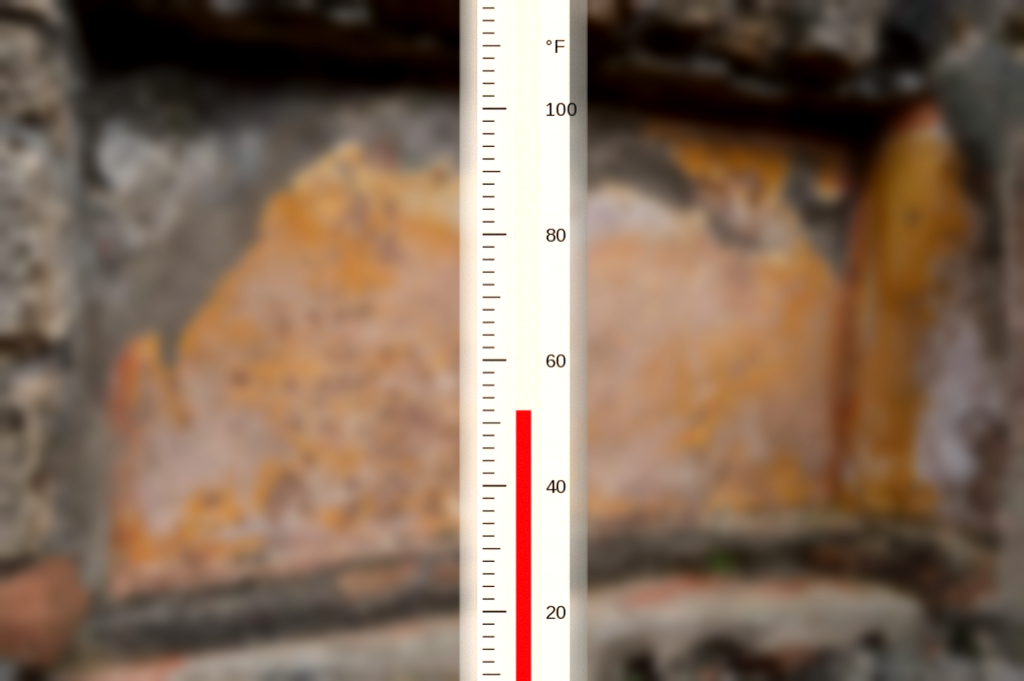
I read value=52 unit=°F
